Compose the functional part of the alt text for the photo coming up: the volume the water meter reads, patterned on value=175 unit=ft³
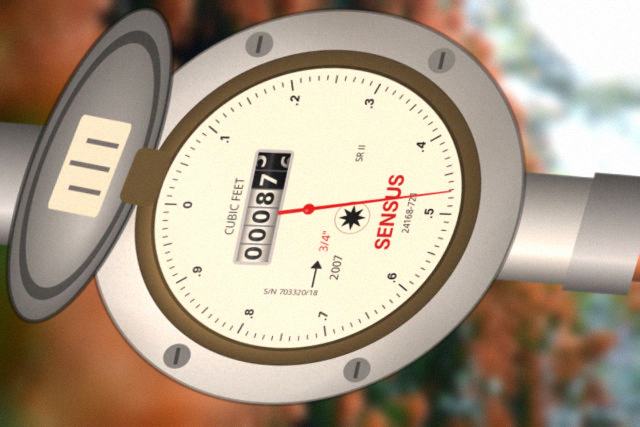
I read value=875.47 unit=ft³
